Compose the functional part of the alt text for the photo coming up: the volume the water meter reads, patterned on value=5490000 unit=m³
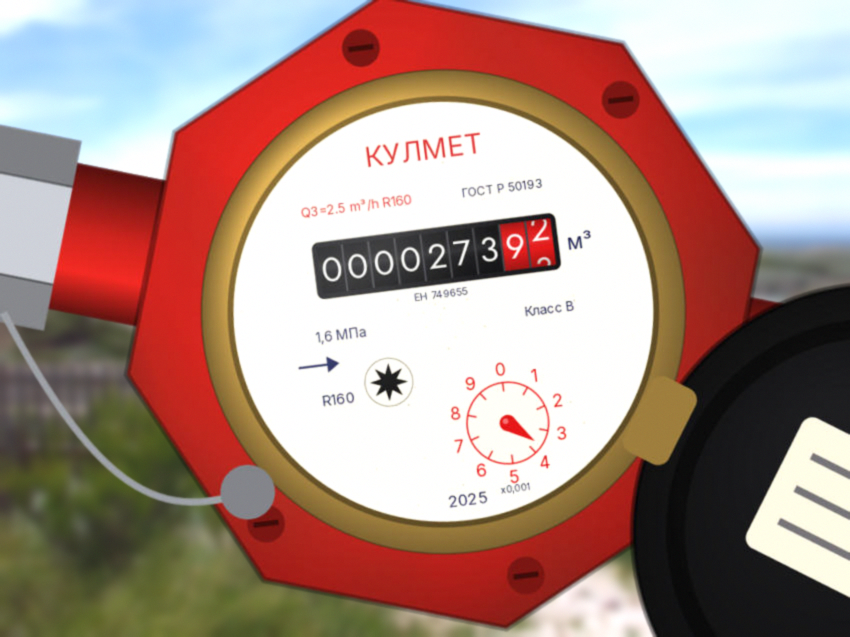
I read value=273.923 unit=m³
